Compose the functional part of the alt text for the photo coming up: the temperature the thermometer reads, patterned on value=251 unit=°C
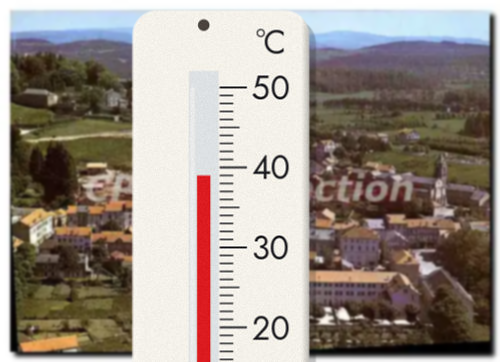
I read value=39 unit=°C
